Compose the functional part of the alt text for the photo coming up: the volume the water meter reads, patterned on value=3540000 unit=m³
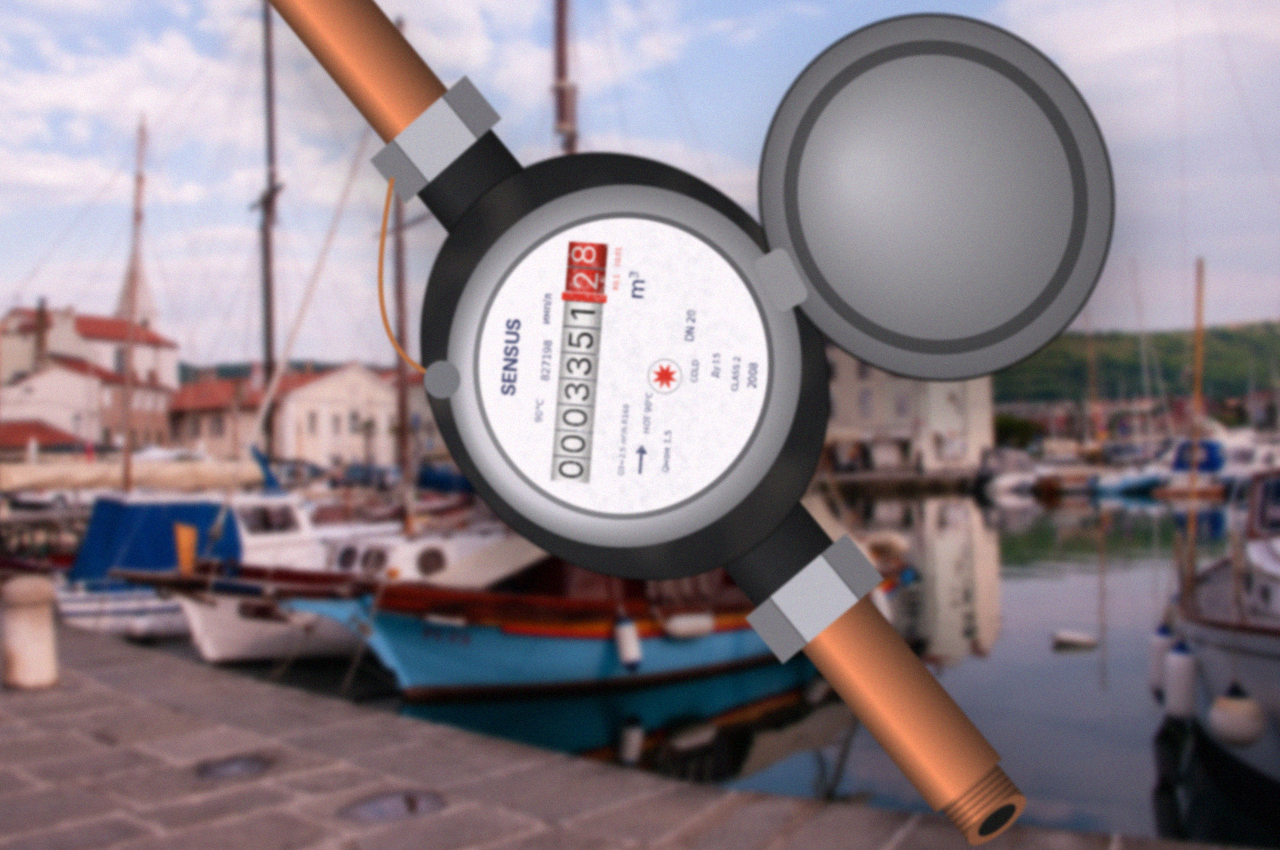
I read value=3351.28 unit=m³
